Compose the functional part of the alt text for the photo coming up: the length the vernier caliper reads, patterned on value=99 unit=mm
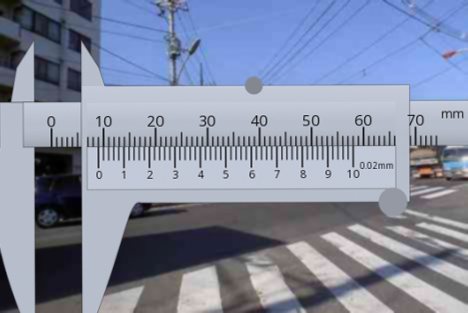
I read value=9.0 unit=mm
